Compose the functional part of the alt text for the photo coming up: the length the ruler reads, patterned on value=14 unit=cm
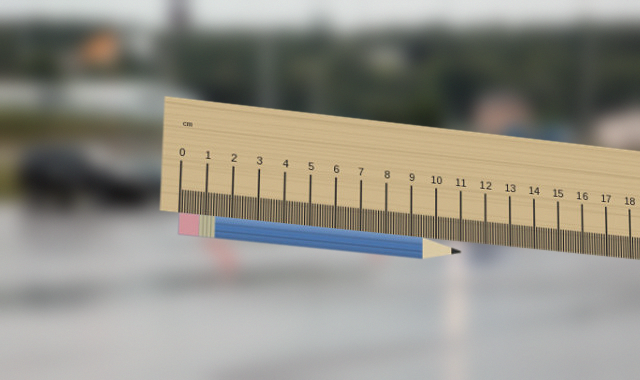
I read value=11 unit=cm
